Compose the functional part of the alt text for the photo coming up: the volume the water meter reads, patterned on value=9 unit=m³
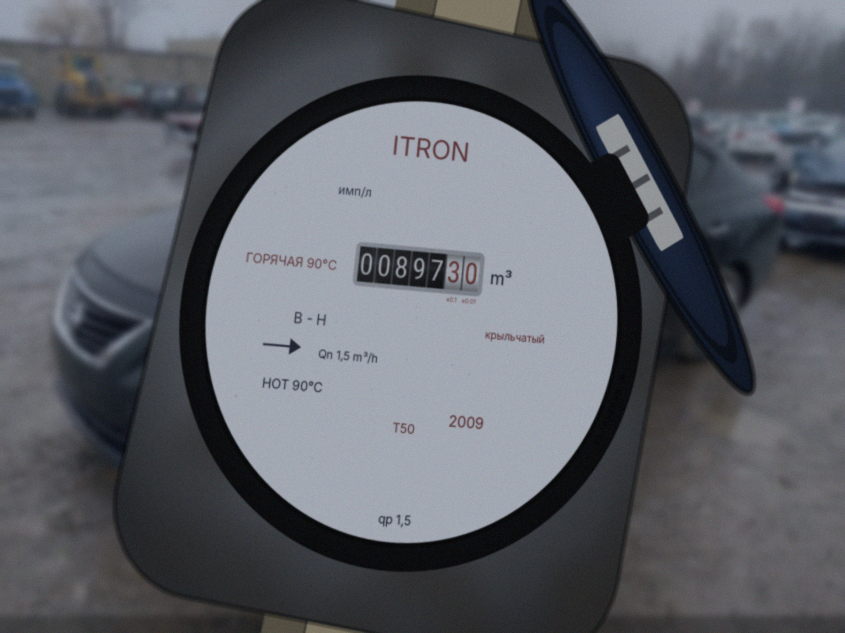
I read value=897.30 unit=m³
